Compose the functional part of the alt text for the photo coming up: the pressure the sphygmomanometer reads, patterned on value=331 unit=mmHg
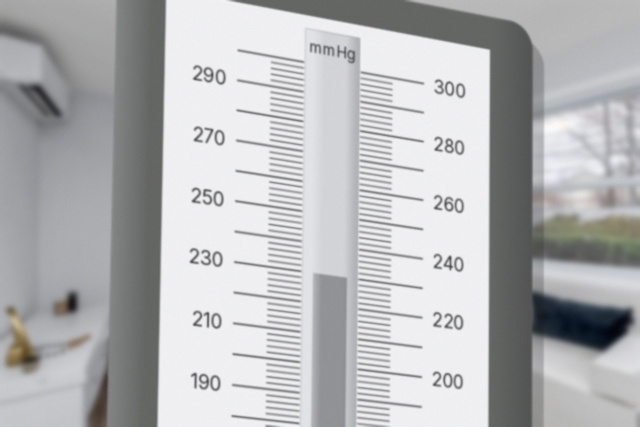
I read value=230 unit=mmHg
